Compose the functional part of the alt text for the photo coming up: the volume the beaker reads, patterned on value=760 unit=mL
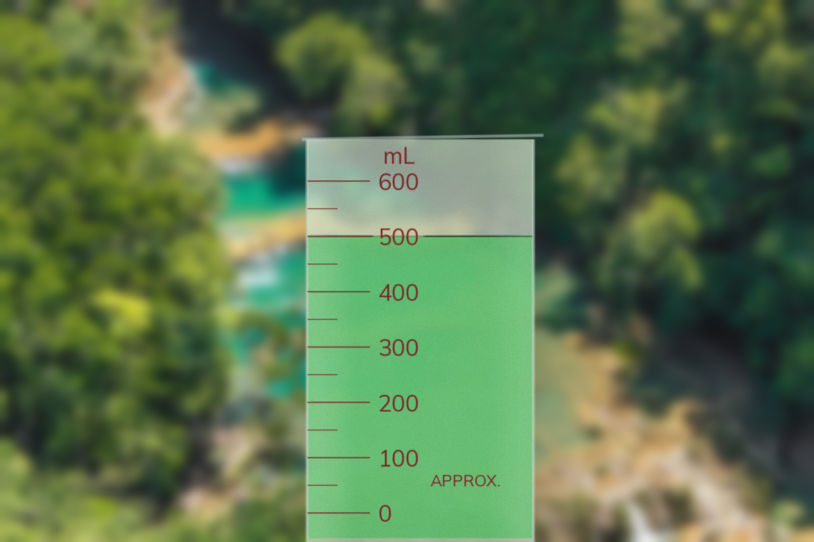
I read value=500 unit=mL
